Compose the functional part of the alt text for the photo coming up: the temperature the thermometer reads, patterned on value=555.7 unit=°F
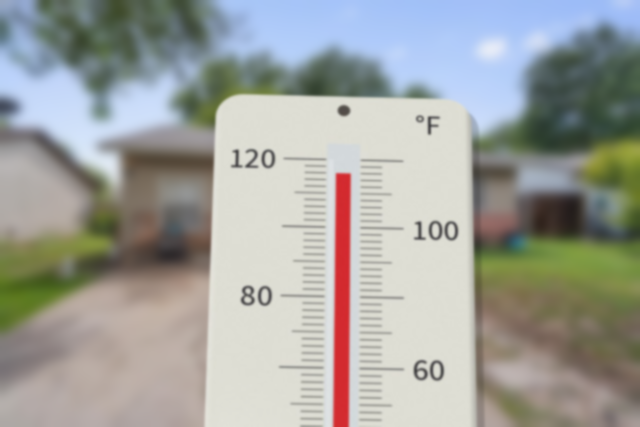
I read value=116 unit=°F
